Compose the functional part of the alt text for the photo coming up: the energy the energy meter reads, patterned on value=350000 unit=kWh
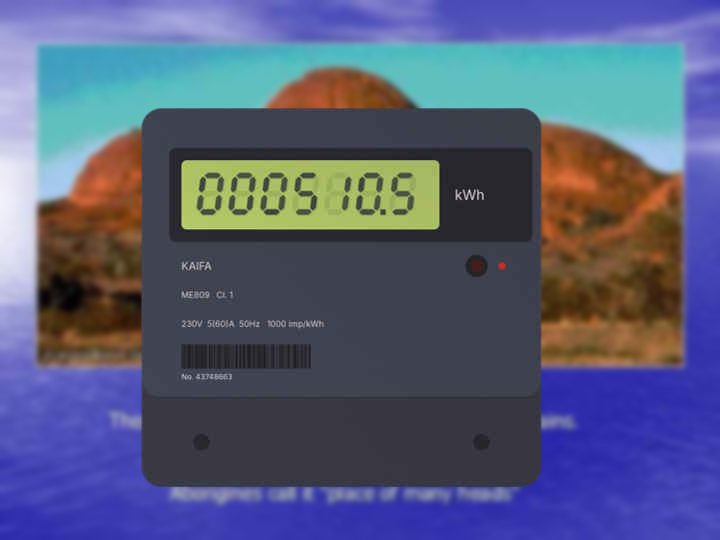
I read value=510.5 unit=kWh
